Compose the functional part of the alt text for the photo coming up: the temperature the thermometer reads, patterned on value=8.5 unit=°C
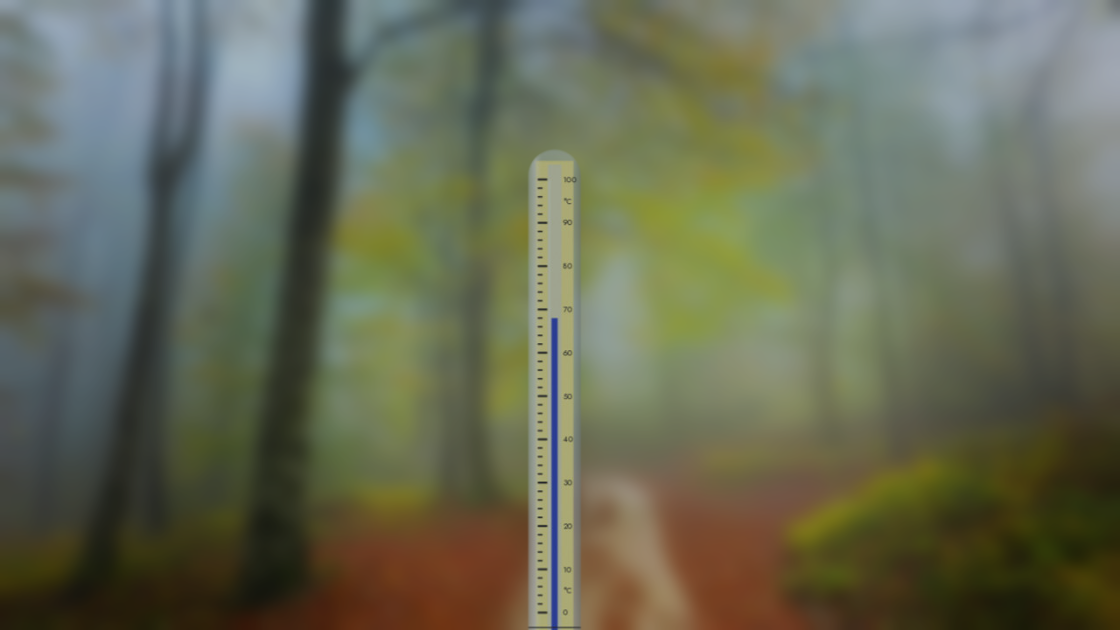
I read value=68 unit=°C
